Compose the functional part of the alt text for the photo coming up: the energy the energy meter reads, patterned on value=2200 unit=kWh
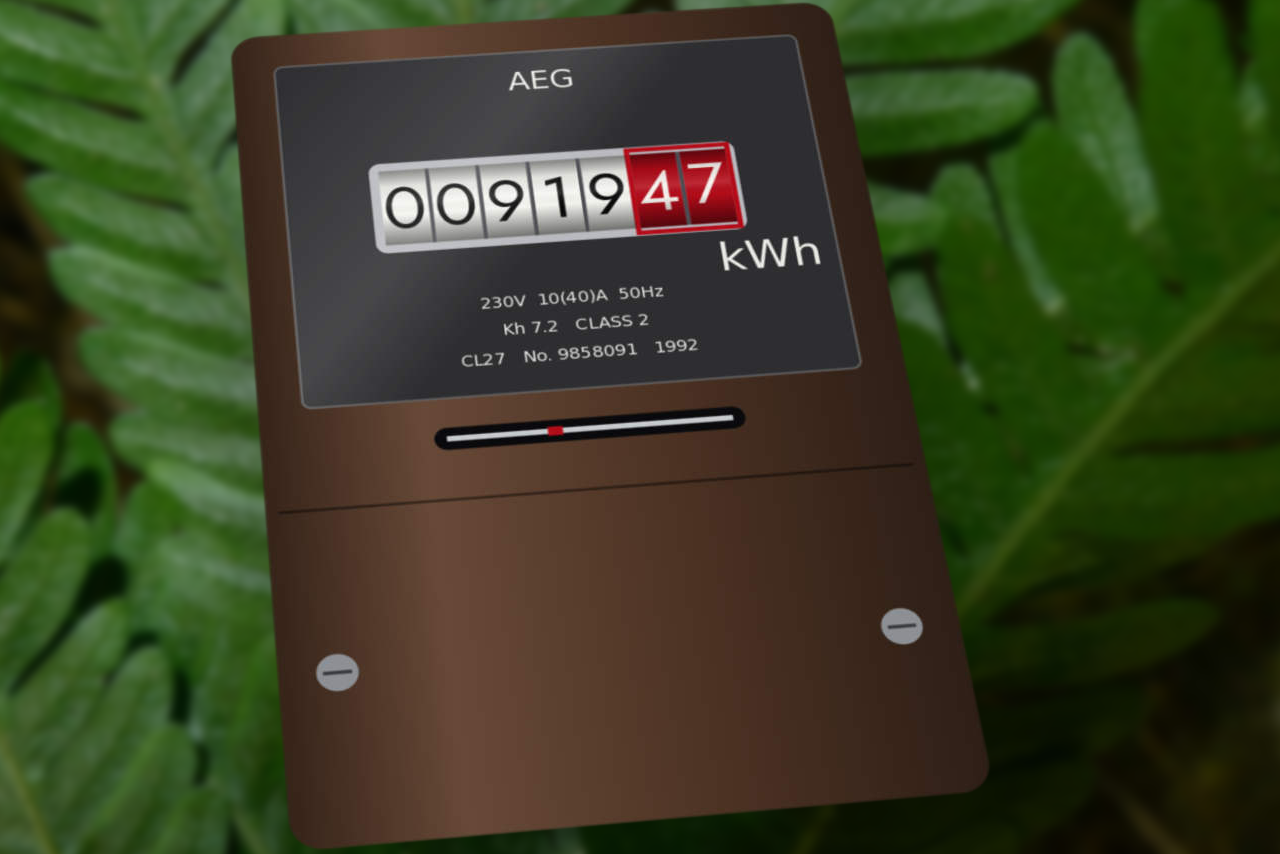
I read value=919.47 unit=kWh
